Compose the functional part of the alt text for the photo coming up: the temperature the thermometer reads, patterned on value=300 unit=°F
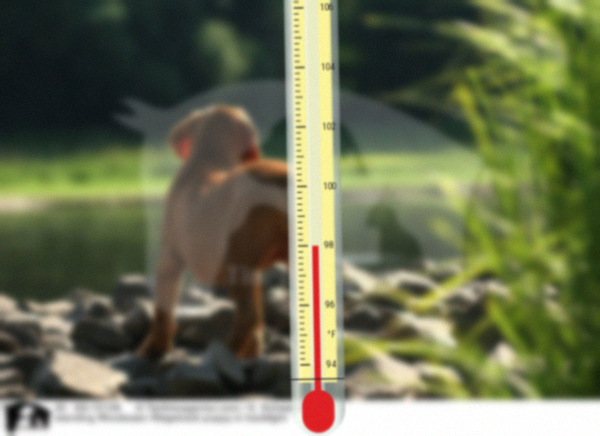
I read value=98 unit=°F
